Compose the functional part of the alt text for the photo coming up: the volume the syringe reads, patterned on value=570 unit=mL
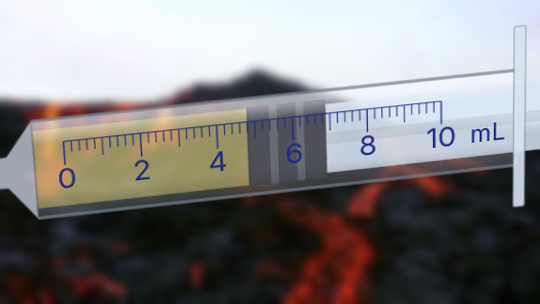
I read value=4.8 unit=mL
